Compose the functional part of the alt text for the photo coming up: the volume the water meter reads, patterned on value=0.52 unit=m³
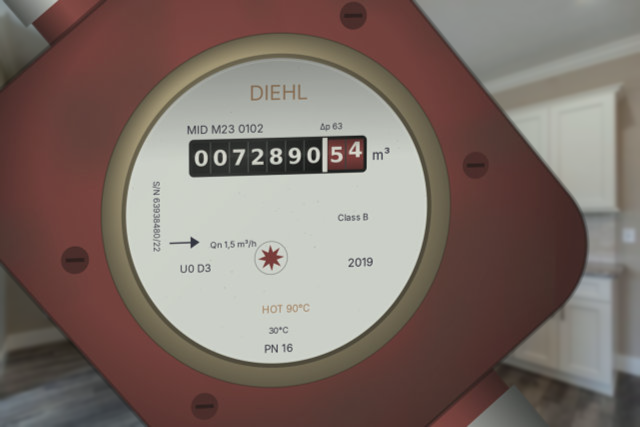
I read value=72890.54 unit=m³
